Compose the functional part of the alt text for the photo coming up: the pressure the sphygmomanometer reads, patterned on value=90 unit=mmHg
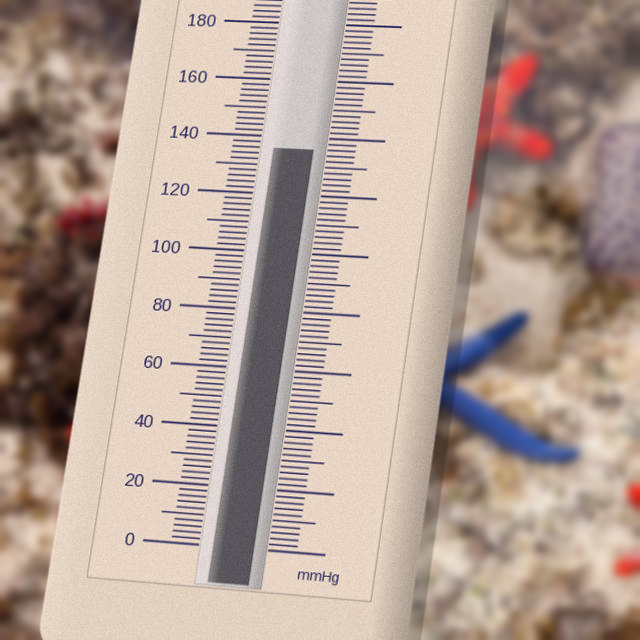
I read value=136 unit=mmHg
